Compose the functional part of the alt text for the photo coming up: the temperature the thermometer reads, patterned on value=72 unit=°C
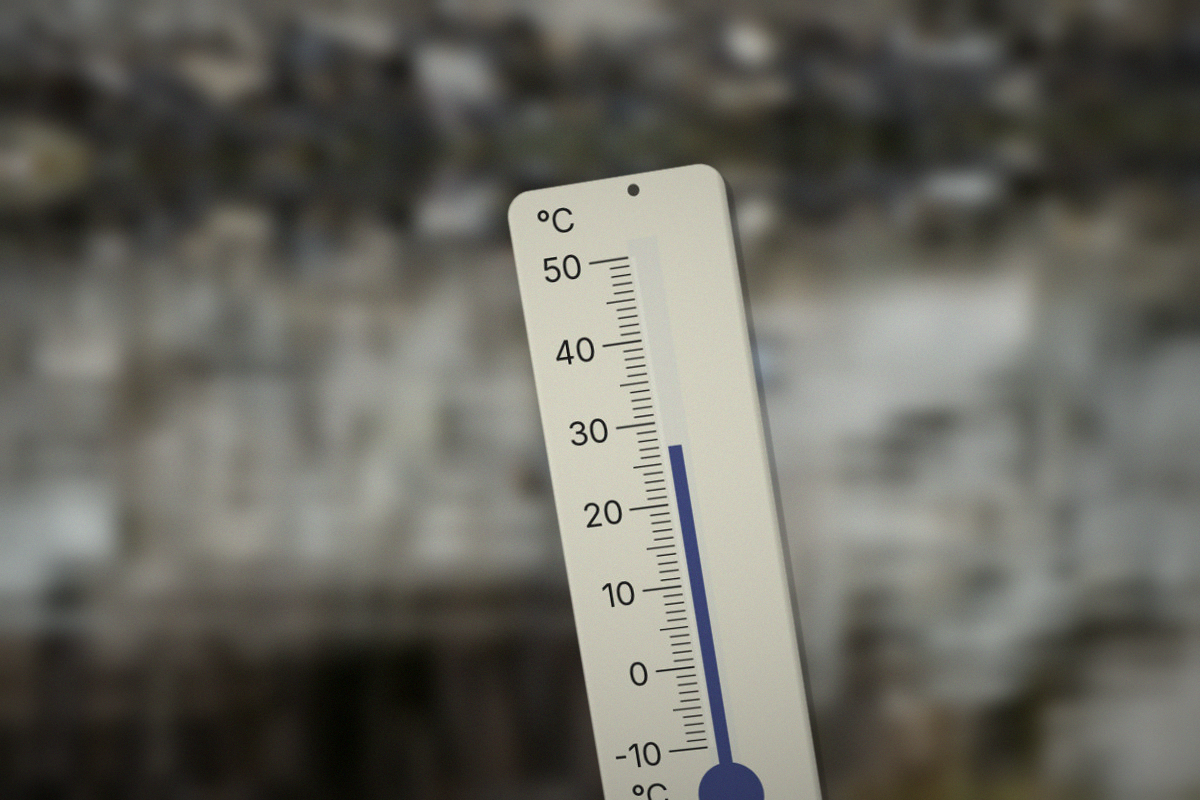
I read value=27 unit=°C
